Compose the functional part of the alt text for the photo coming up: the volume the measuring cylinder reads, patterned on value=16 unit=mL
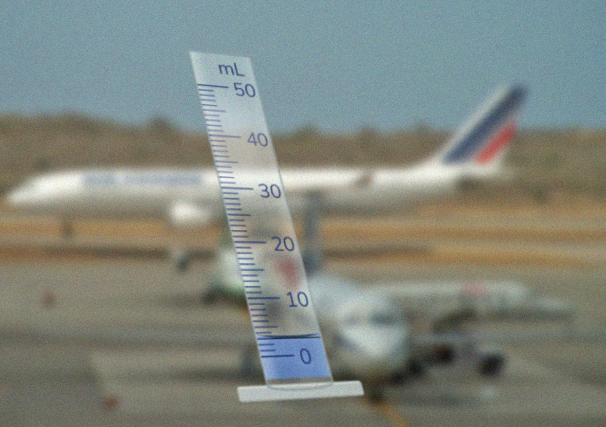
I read value=3 unit=mL
